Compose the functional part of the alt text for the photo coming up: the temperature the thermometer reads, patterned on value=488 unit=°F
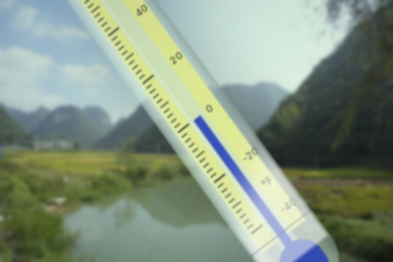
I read value=0 unit=°F
